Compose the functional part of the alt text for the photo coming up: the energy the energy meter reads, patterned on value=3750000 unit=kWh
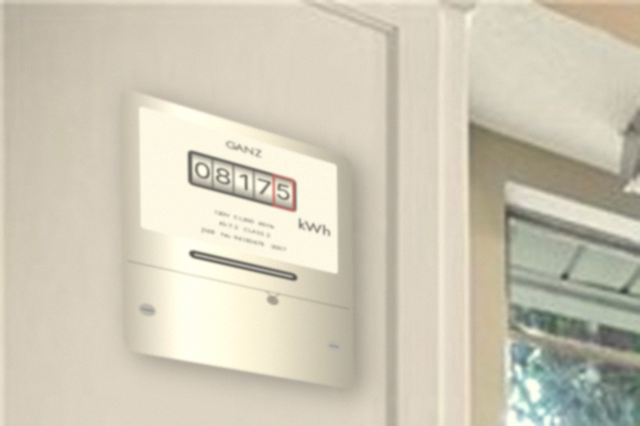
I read value=817.5 unit=kWh
